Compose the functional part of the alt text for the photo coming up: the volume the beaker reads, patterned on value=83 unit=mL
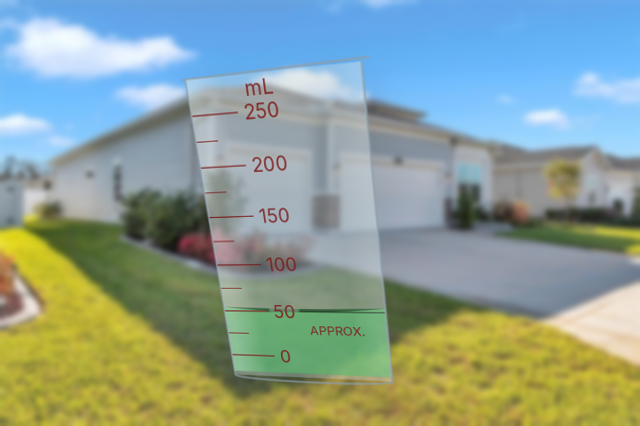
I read value=50 unit=mL
